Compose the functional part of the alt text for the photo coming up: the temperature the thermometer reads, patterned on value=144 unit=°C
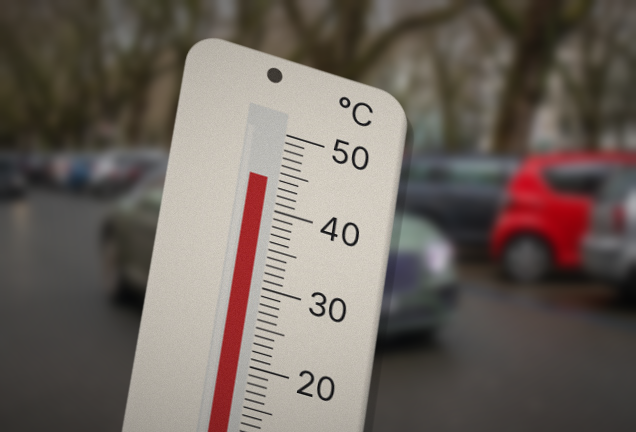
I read value=44 unit=°C
